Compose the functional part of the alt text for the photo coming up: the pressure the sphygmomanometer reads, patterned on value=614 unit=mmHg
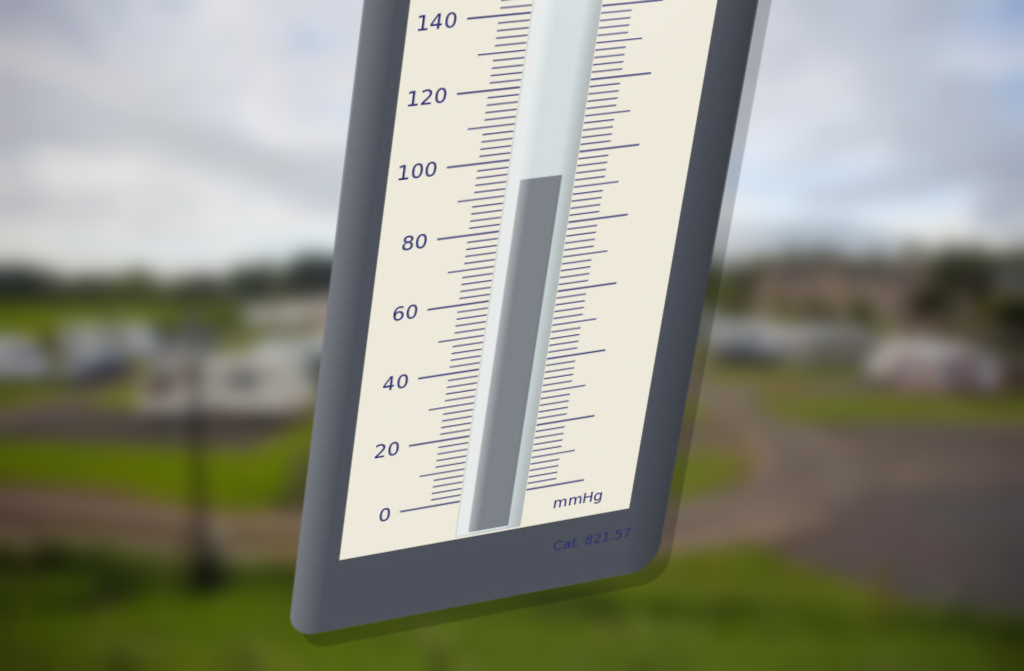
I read value=94 unit=mmHg
